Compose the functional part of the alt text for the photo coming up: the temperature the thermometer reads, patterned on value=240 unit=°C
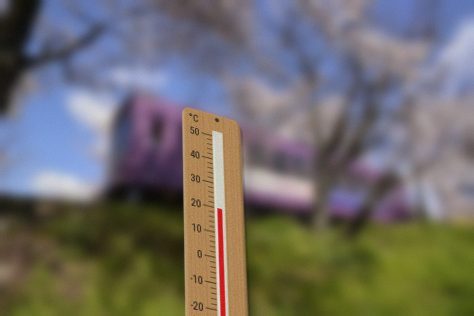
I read value=20 unit=°C
